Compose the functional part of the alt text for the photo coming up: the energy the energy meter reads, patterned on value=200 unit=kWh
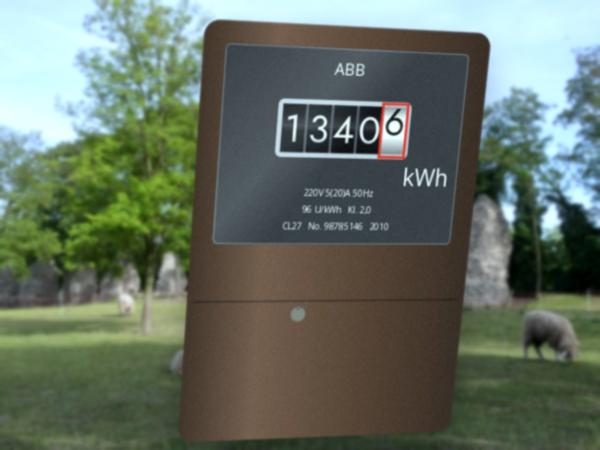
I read value=1340.6 unit=kWh
